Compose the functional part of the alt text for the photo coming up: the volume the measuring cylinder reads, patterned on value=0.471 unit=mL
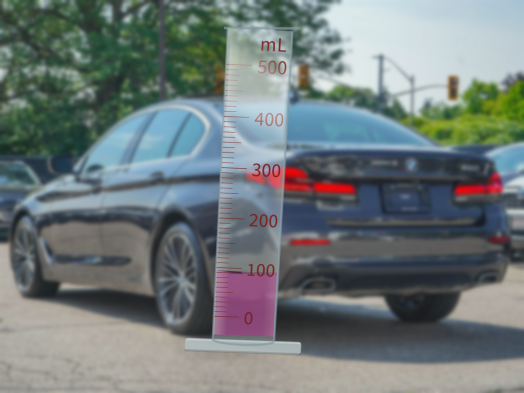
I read value=90 unit=mL
